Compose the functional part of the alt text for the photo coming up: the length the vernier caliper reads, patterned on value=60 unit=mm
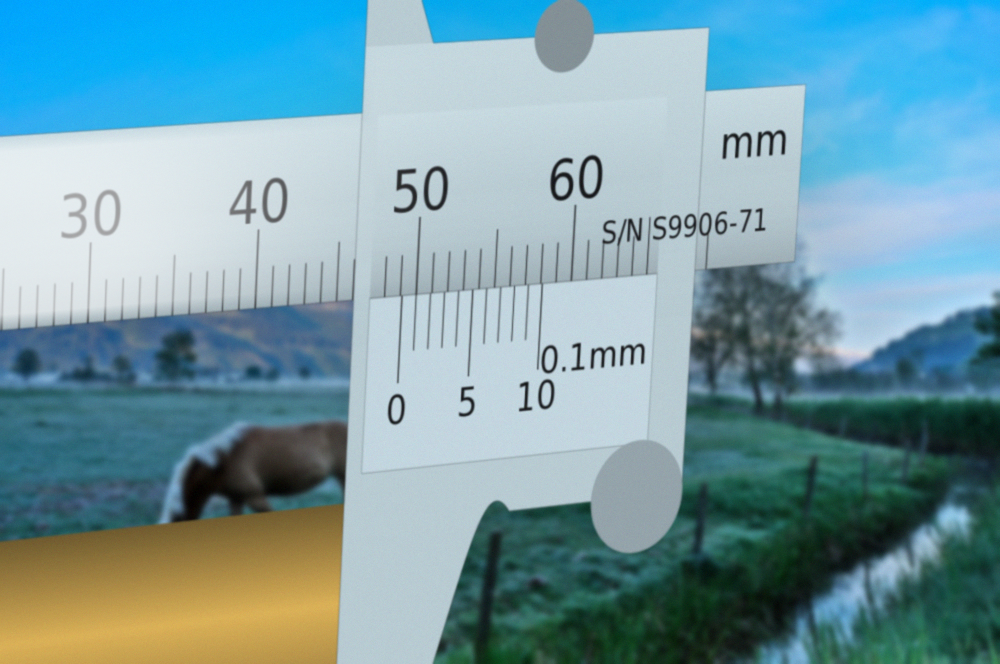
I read value=49.1 unit=mm
